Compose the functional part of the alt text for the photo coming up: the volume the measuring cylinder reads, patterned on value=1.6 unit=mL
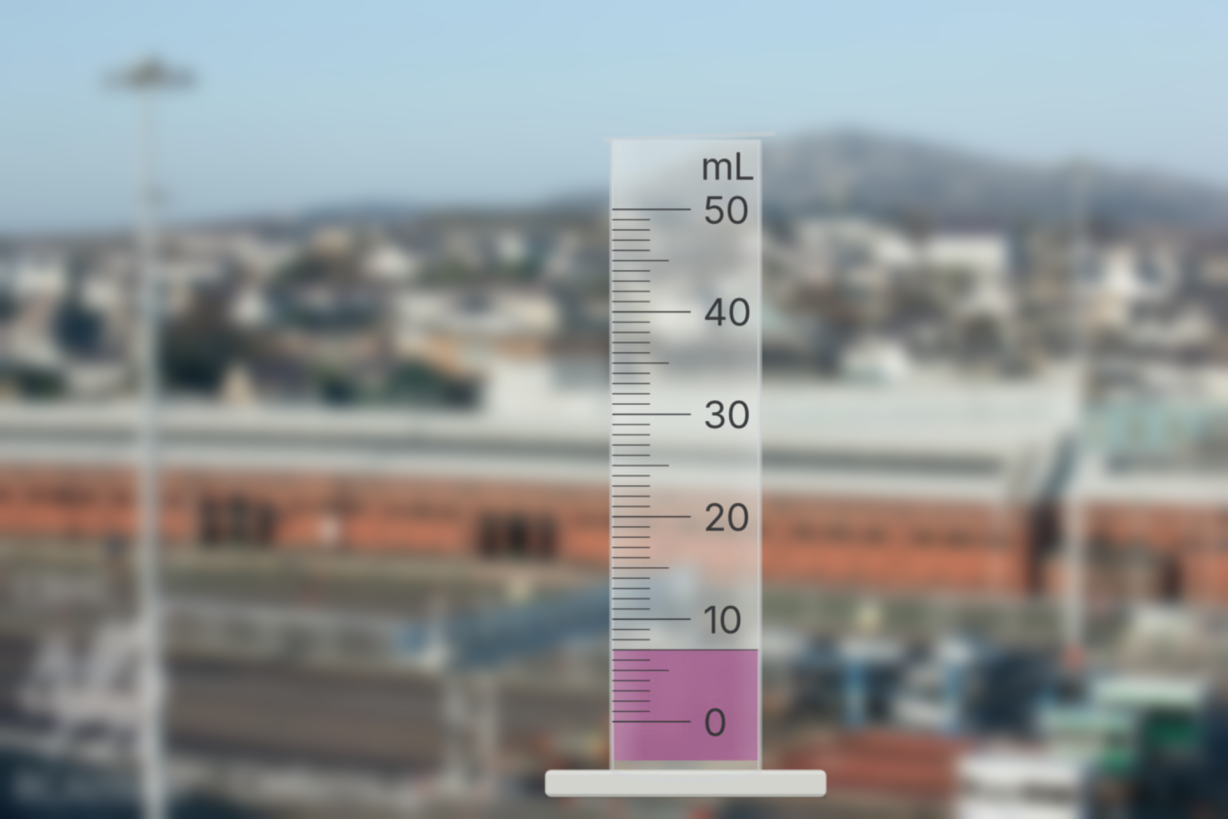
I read value=7 unit=mL
